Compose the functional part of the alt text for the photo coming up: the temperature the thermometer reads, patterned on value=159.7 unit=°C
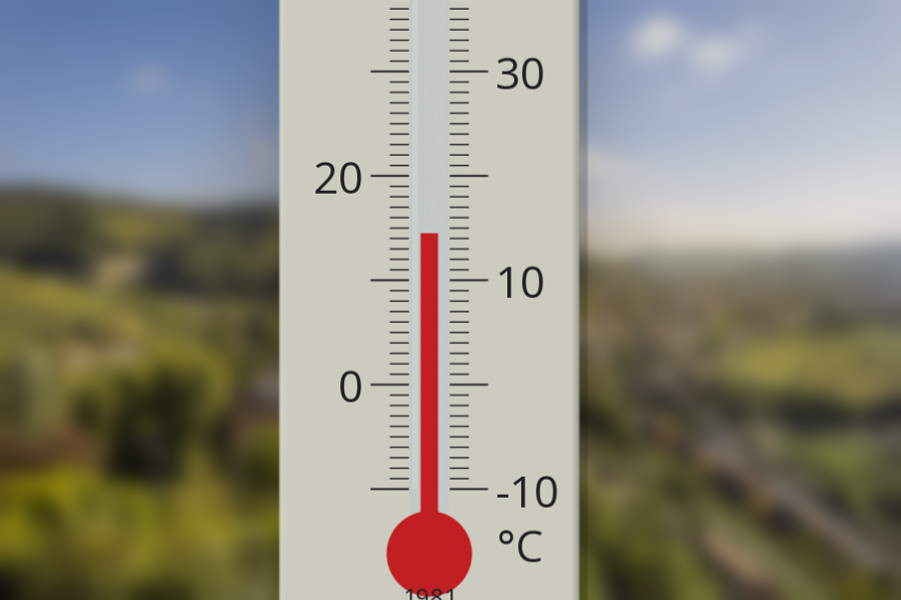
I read value=14.5 unit=°C
